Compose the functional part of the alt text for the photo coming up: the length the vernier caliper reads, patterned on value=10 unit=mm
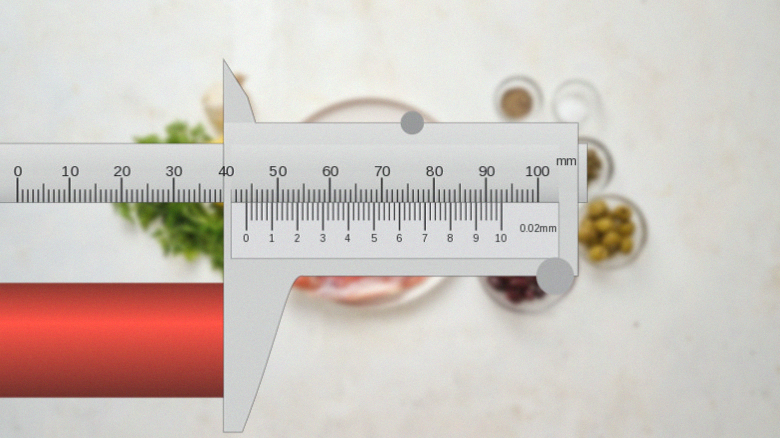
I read value=44.0 unit=mm
